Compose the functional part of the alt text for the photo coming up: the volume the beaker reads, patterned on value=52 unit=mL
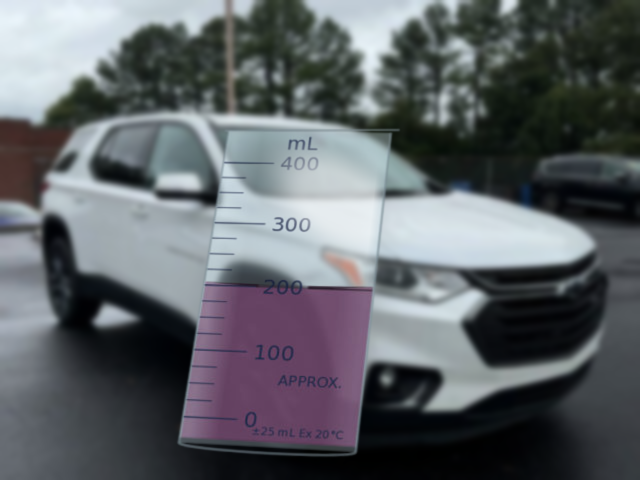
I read value=200 unit=mL
